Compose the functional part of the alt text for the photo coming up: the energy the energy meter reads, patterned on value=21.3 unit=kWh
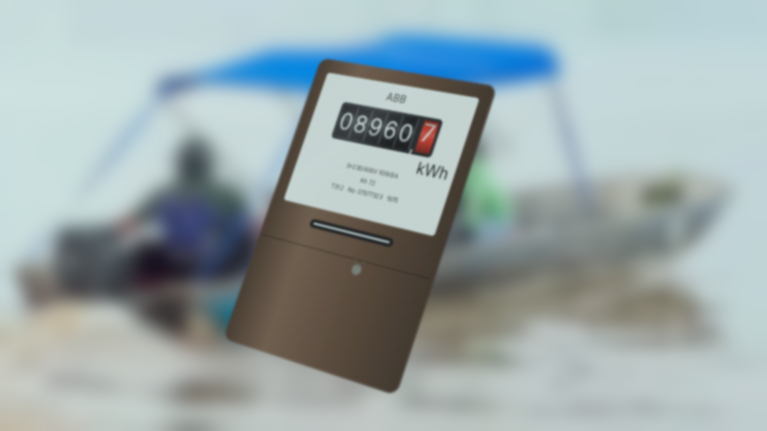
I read value=8960.7 unit=kWh
